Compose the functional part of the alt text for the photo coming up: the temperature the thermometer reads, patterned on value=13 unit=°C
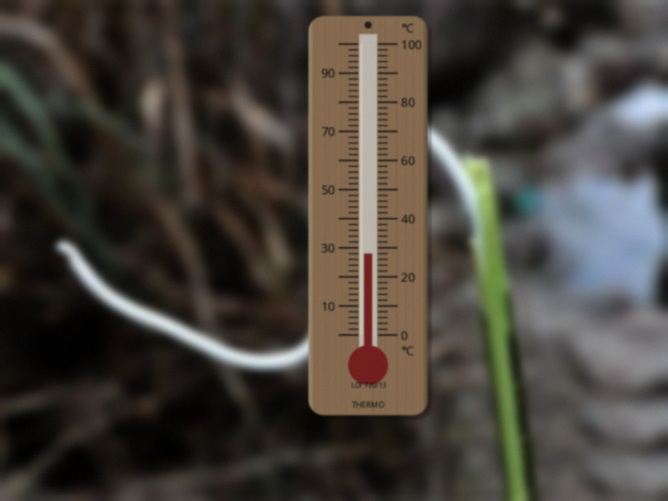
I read value=28 unit=°C
